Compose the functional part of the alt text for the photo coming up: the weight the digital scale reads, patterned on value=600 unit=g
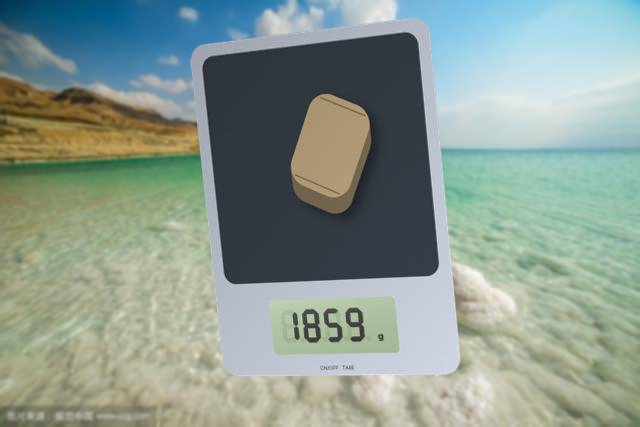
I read value=1859 unit=g
